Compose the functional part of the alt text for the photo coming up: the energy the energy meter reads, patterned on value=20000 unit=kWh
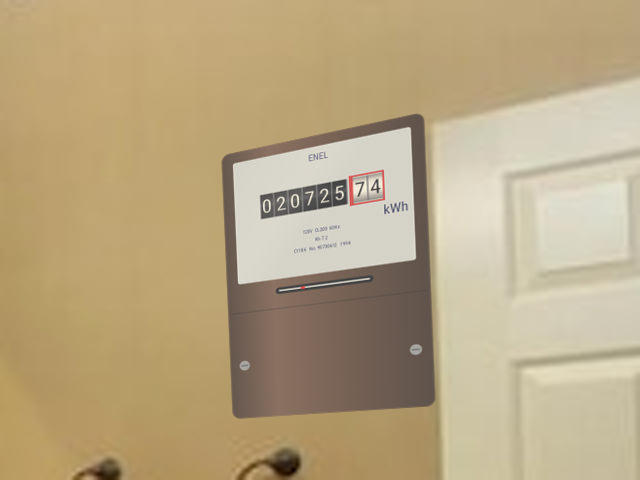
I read value=20725.74 unit=kWh
